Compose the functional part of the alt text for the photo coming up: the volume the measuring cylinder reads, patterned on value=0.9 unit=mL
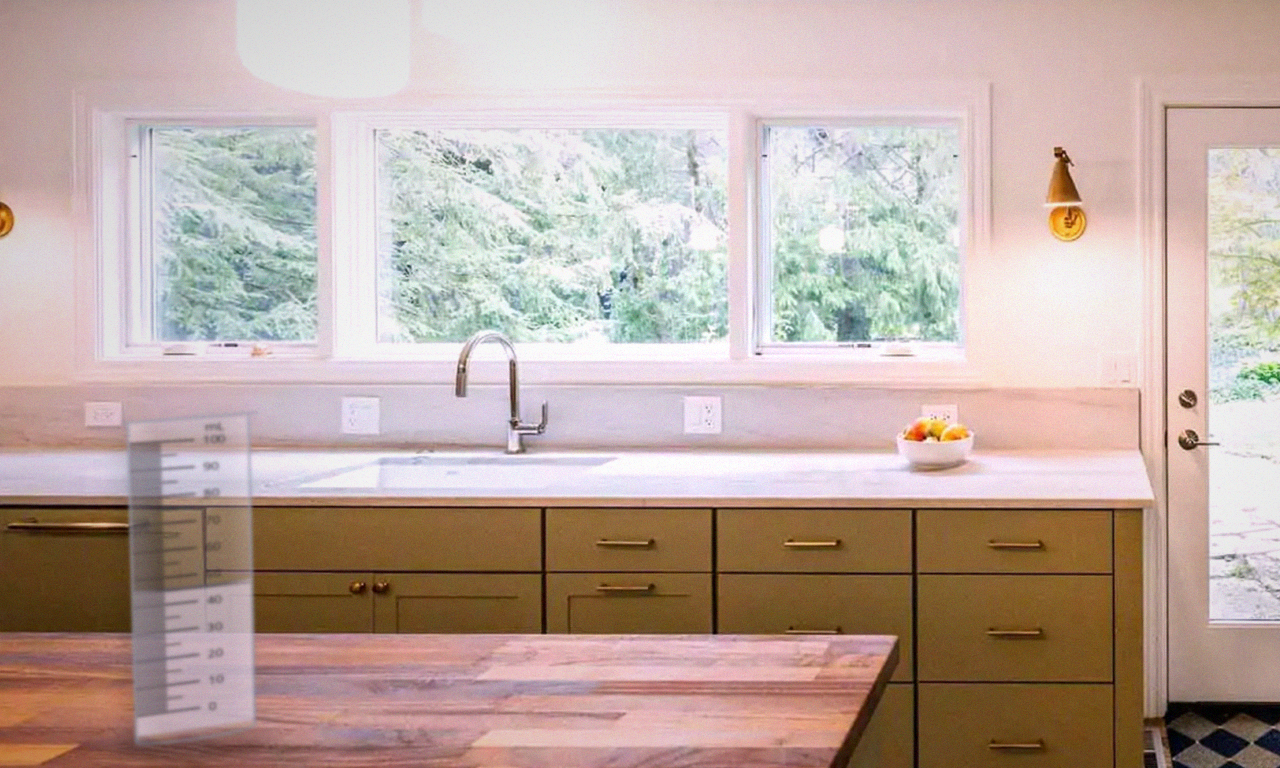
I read value=45 unit=mL
